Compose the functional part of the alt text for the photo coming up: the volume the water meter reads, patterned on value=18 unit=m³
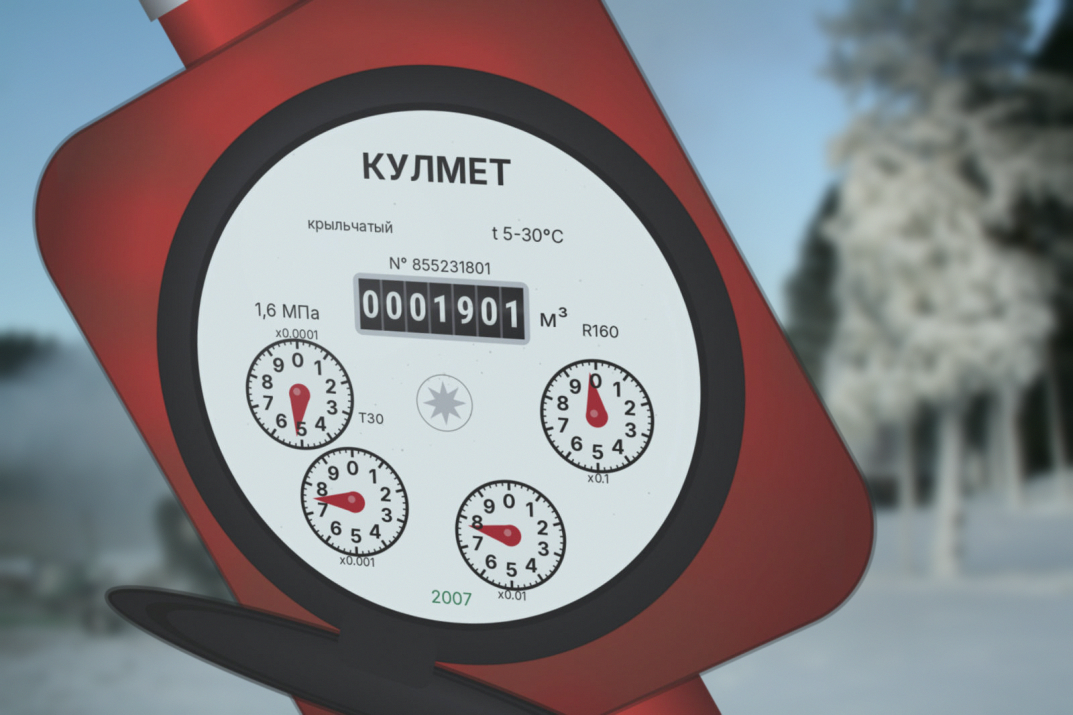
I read value=1900.9775 unit=m³
